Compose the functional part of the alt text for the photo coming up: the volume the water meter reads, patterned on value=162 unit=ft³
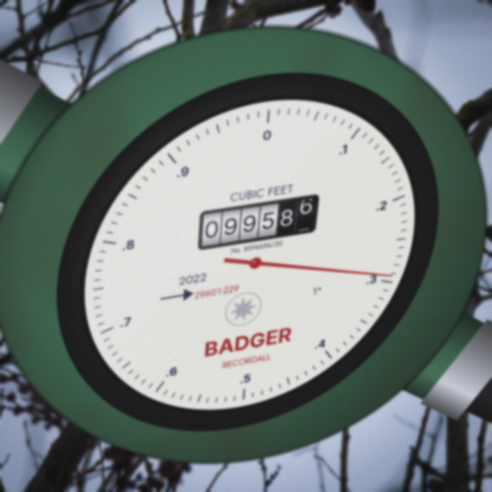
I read value=99586.29 unit=ft³
